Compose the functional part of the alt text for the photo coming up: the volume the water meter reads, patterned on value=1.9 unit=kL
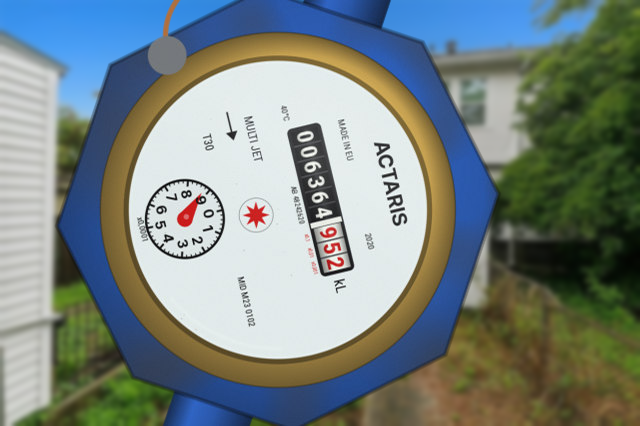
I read value=6364.9528 unit=kL
